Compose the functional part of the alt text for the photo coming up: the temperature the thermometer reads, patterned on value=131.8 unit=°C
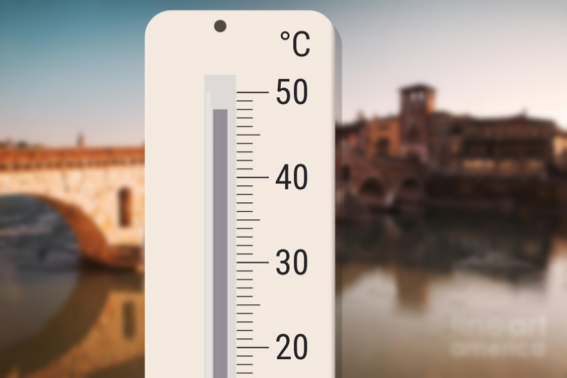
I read value=48 unit=°C
